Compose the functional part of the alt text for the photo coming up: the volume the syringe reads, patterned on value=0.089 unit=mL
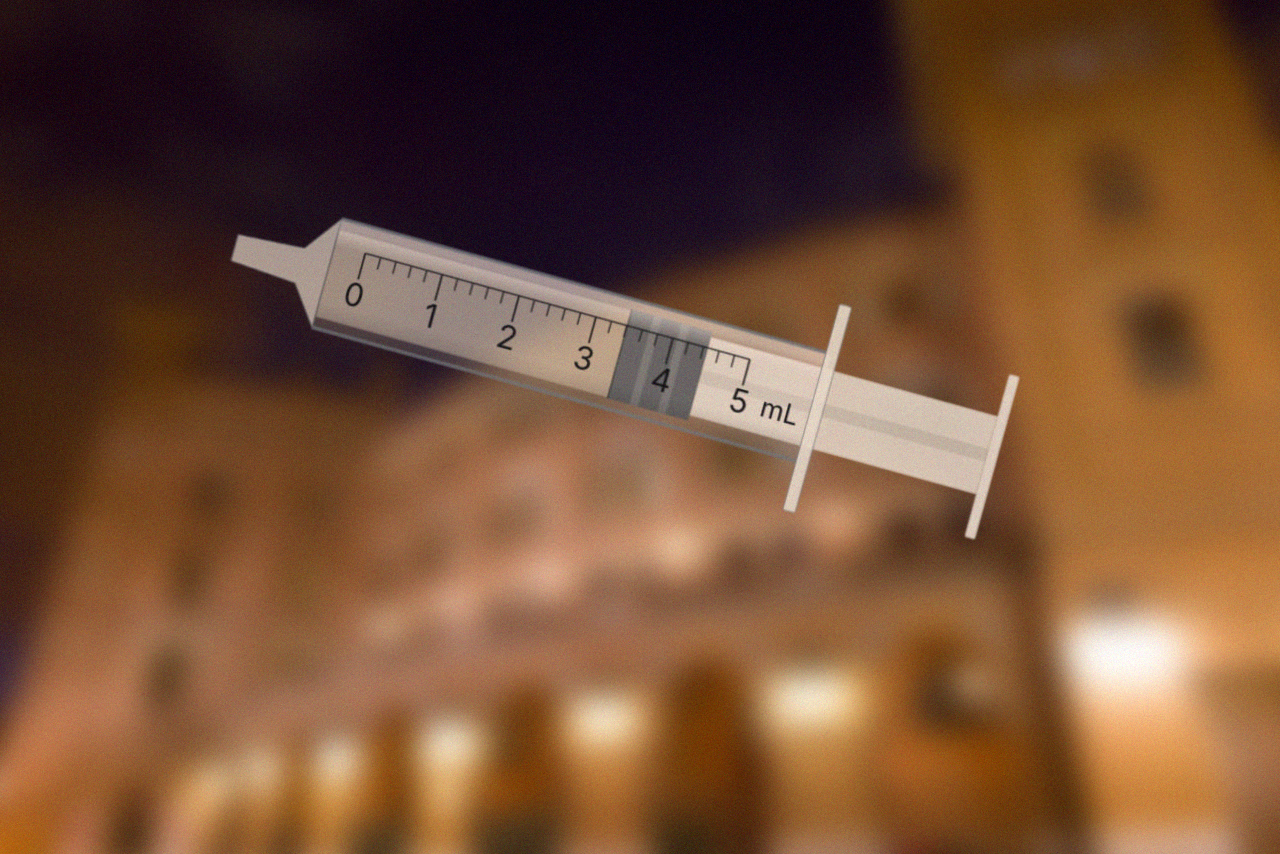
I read value=3.4 unit=mL
